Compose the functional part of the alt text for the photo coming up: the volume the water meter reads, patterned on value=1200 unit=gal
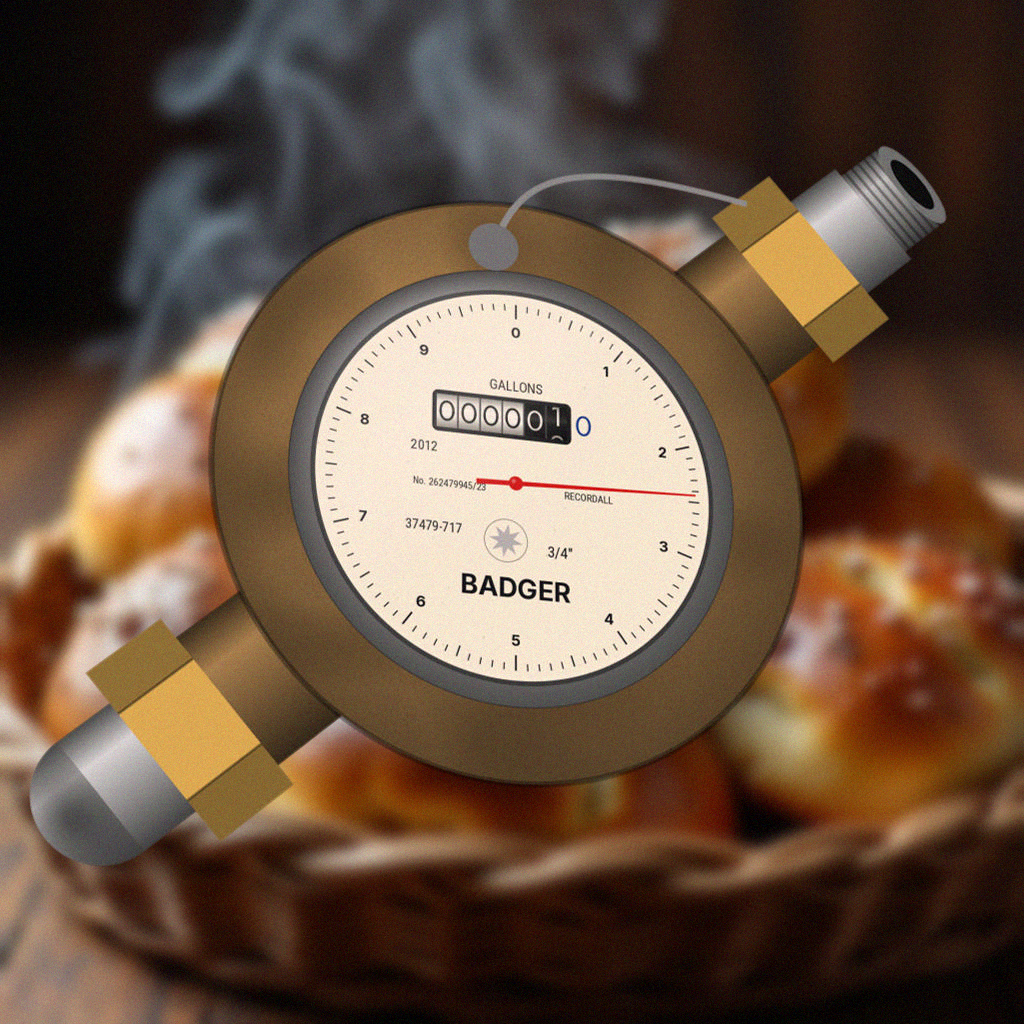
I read value=12.4 unit=gal
